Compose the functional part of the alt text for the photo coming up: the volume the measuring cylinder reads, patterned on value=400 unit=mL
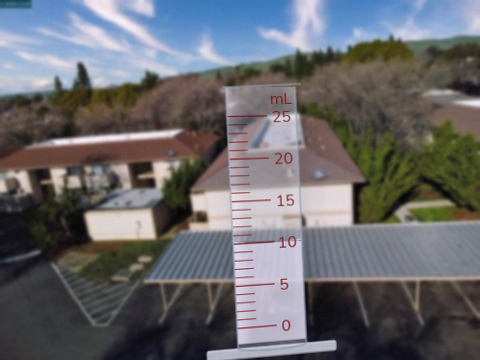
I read value=10 unit=mL
